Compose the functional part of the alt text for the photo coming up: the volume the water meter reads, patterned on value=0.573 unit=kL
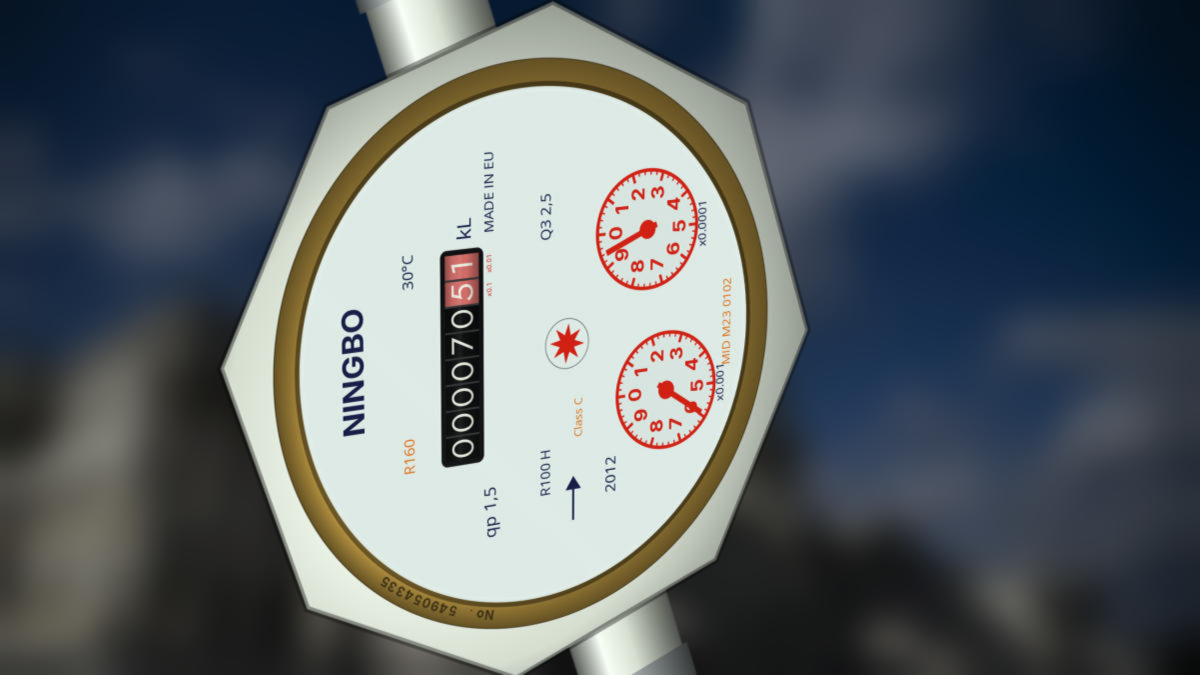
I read value=70.5159 unit=kL
